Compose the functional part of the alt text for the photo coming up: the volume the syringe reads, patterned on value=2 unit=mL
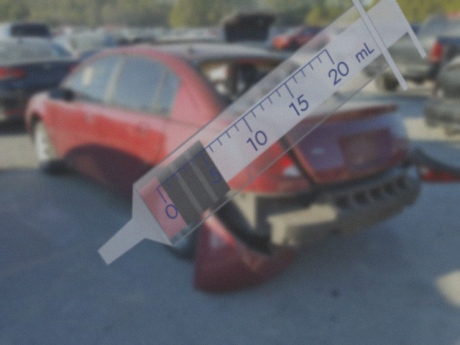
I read value=0.5 unit=mL
